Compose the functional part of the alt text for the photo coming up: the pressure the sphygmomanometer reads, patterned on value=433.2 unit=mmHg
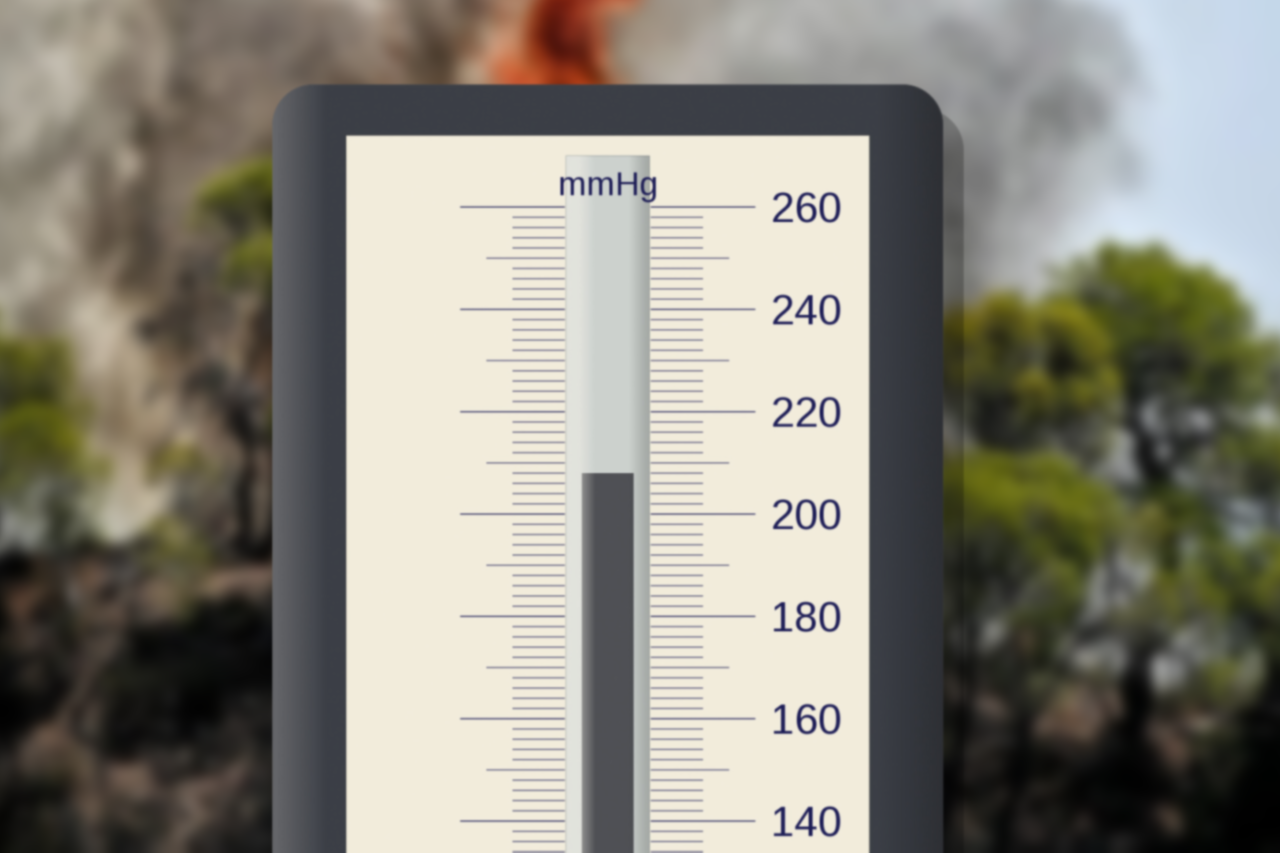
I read value=208 unit=mmHg
